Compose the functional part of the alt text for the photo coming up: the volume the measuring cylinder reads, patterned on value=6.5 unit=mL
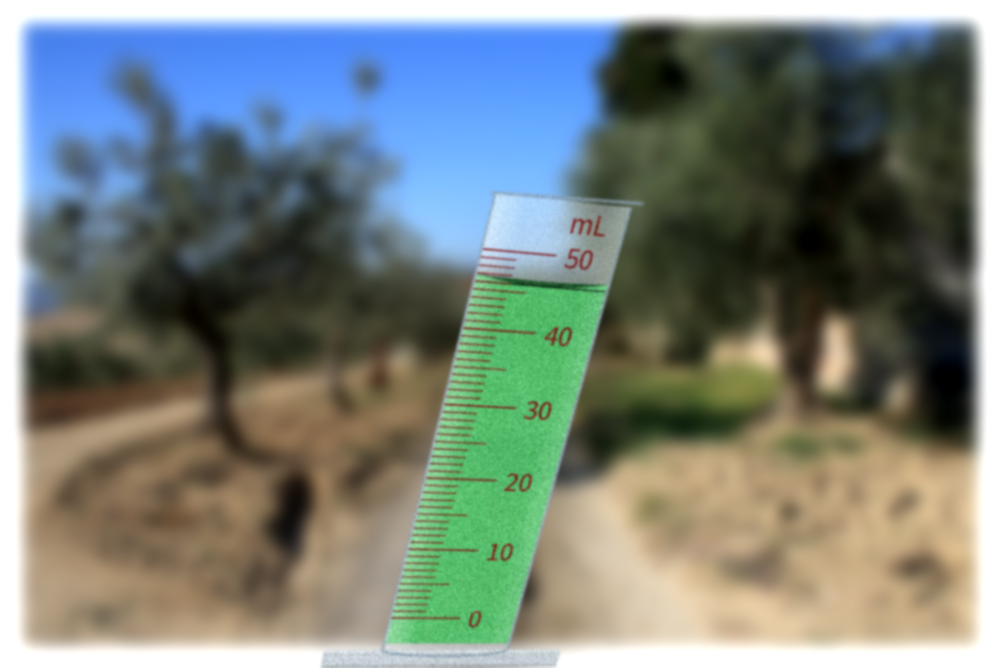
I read value=46 unit=mL
